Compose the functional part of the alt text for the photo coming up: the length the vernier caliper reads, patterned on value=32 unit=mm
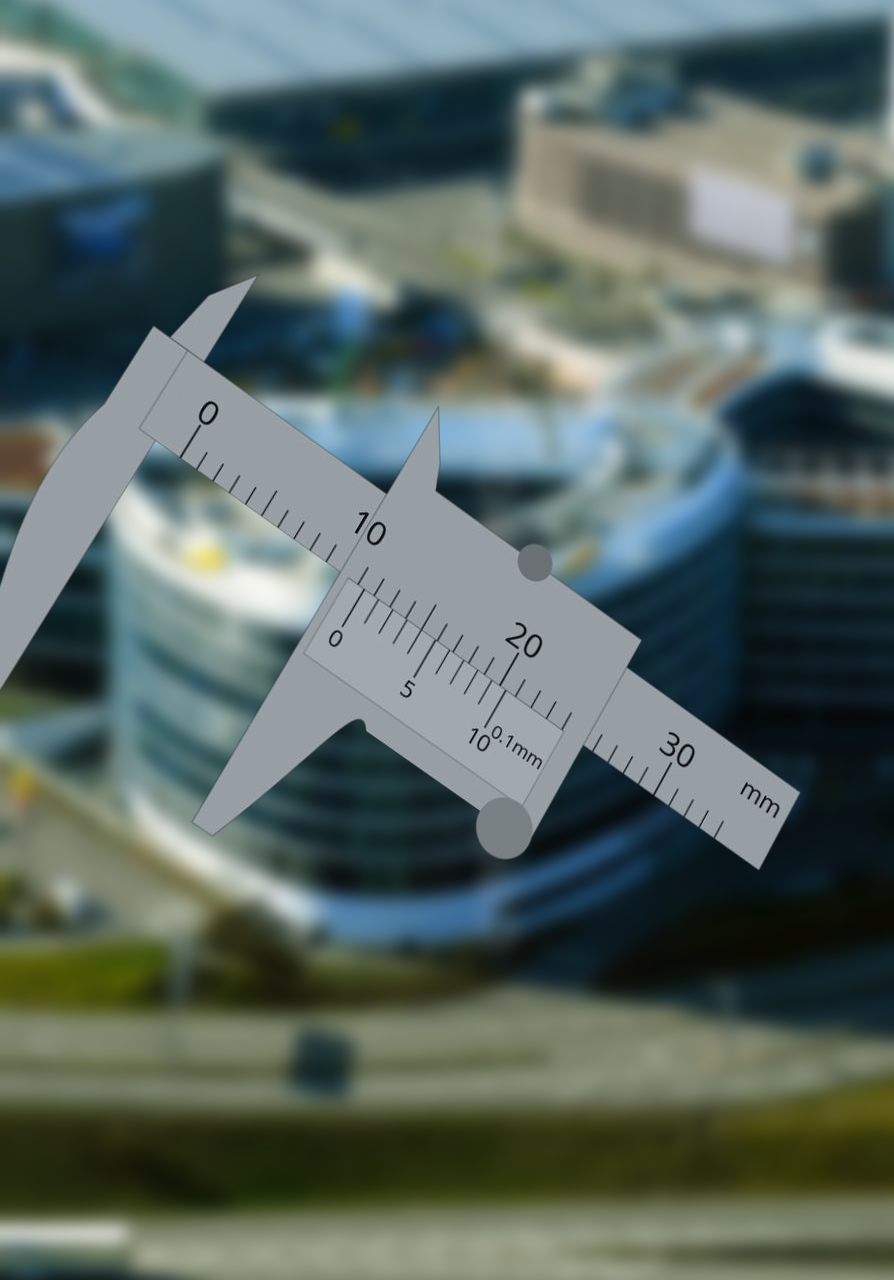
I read value=11.4 unit=mm
